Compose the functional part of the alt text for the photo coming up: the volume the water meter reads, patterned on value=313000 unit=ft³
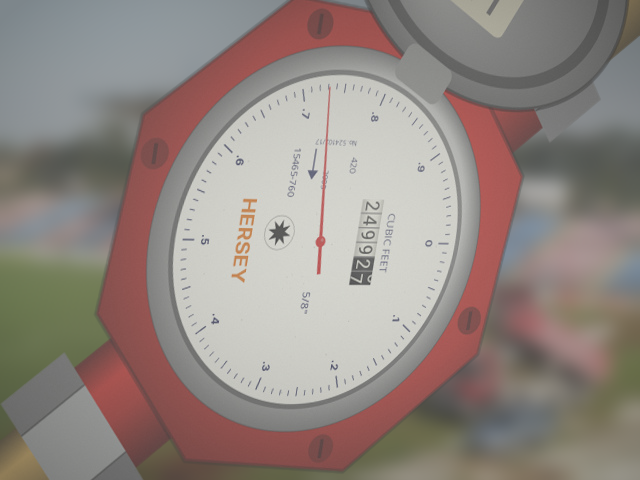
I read value=249926.73 unit=ft³
